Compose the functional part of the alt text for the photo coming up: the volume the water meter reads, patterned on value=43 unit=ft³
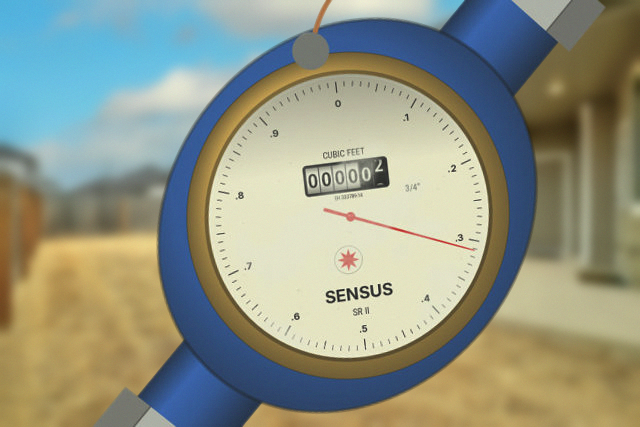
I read value=2.31 unit=ft³
